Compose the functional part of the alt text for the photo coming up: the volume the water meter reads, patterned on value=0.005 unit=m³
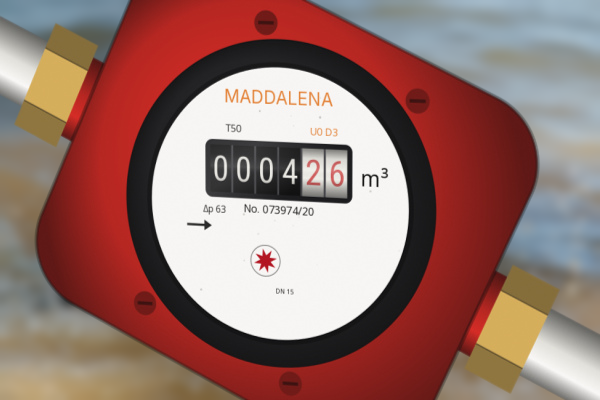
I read value=4.26 unit=m³
